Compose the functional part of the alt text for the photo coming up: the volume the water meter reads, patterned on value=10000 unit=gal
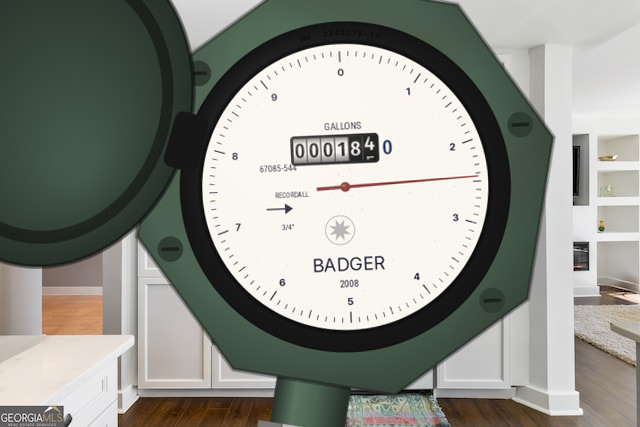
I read value=1842.4 unit=gal
